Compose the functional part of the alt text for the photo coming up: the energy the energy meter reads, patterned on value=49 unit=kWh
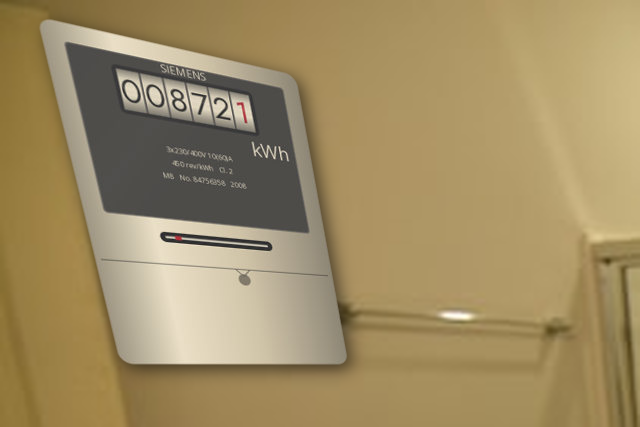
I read value=872.1 unit=kWh
